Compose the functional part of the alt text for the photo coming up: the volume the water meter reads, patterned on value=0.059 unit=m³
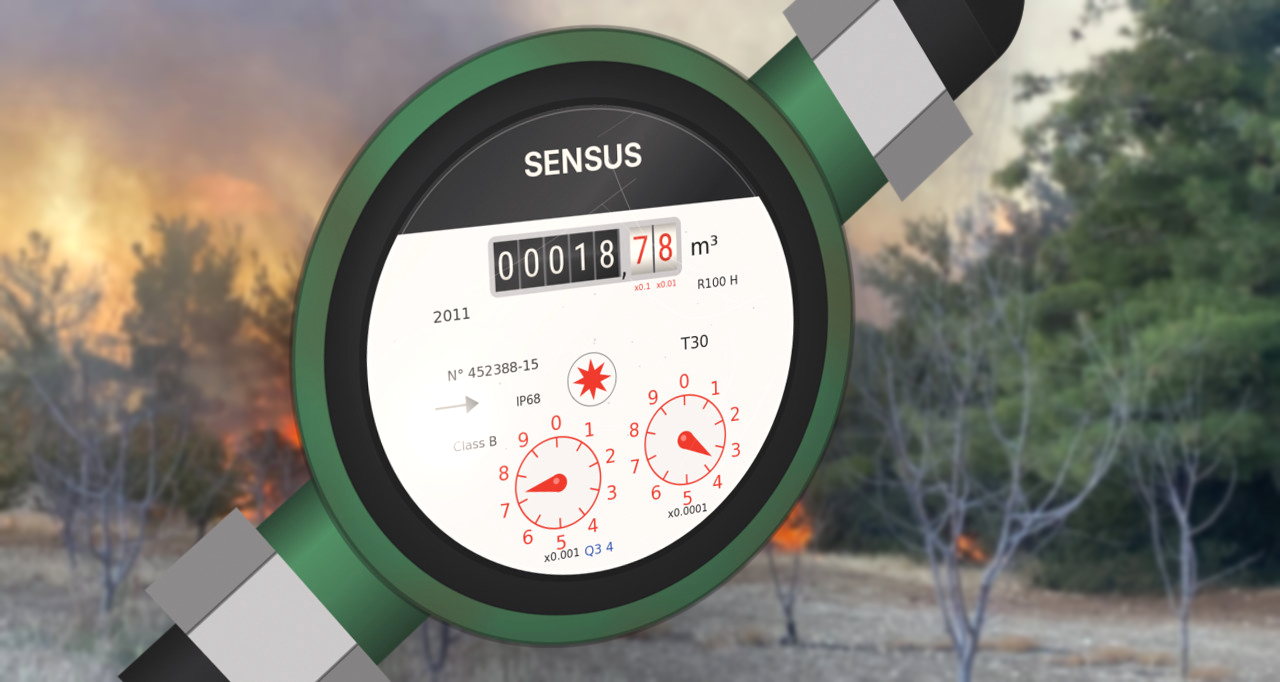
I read value=18.7873 unit=m³
